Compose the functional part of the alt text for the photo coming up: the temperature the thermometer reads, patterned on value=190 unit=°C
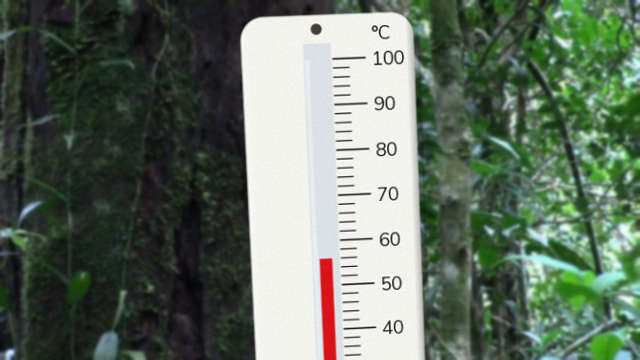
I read value=56 unit=°C
